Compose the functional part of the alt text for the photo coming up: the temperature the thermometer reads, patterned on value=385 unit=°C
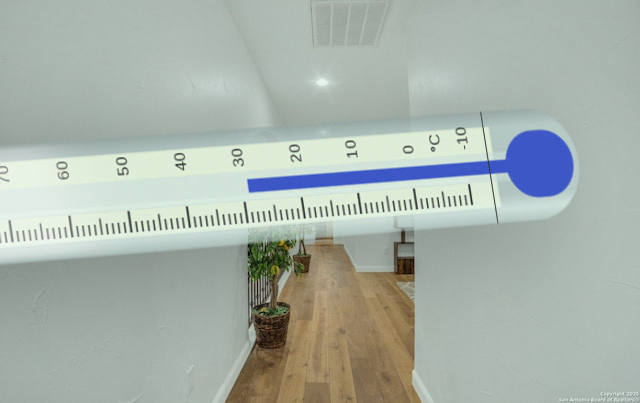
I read value=29 unit=°C
